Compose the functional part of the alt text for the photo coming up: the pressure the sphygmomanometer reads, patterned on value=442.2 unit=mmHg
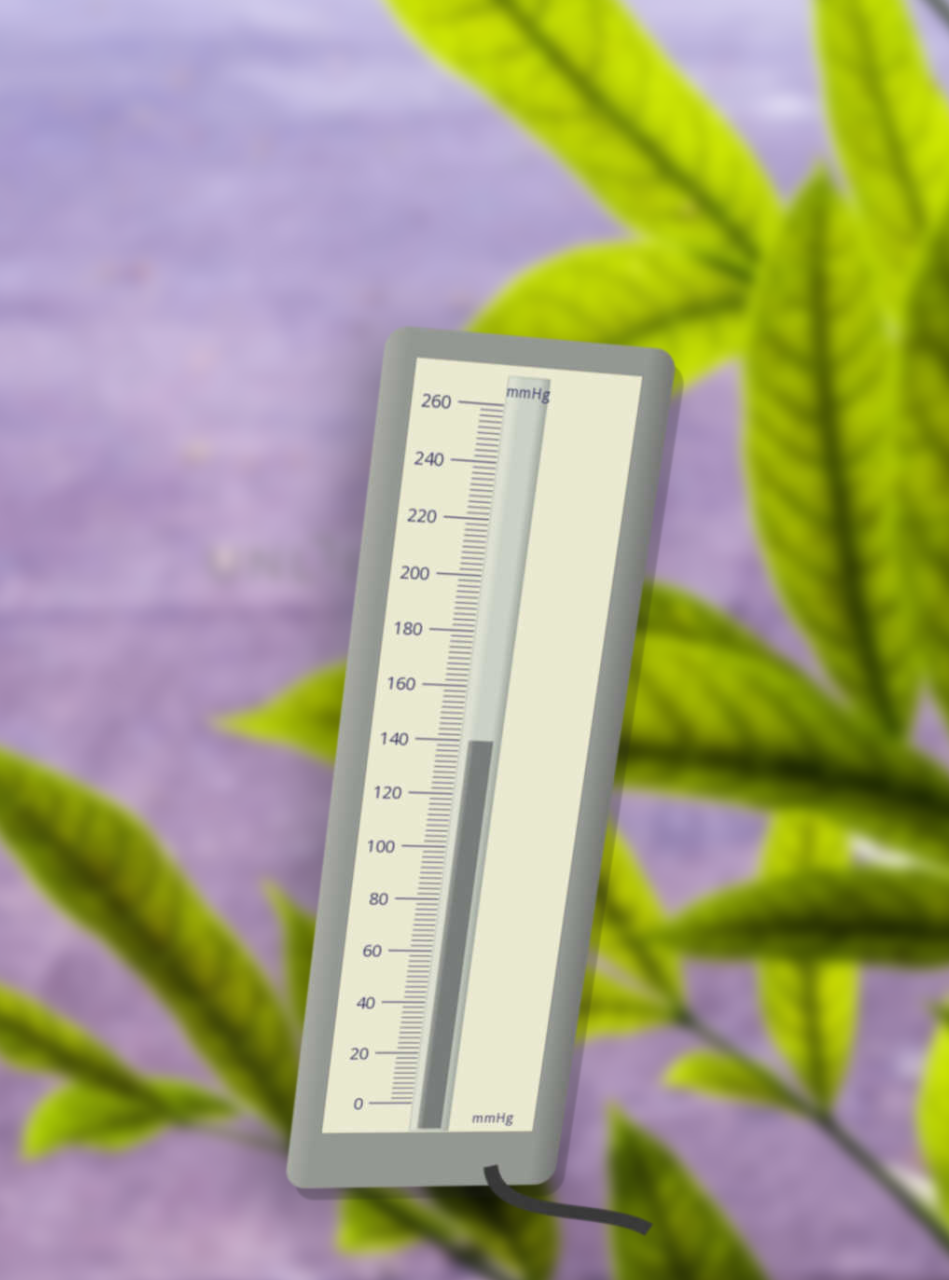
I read value=140 unit=mmHg
